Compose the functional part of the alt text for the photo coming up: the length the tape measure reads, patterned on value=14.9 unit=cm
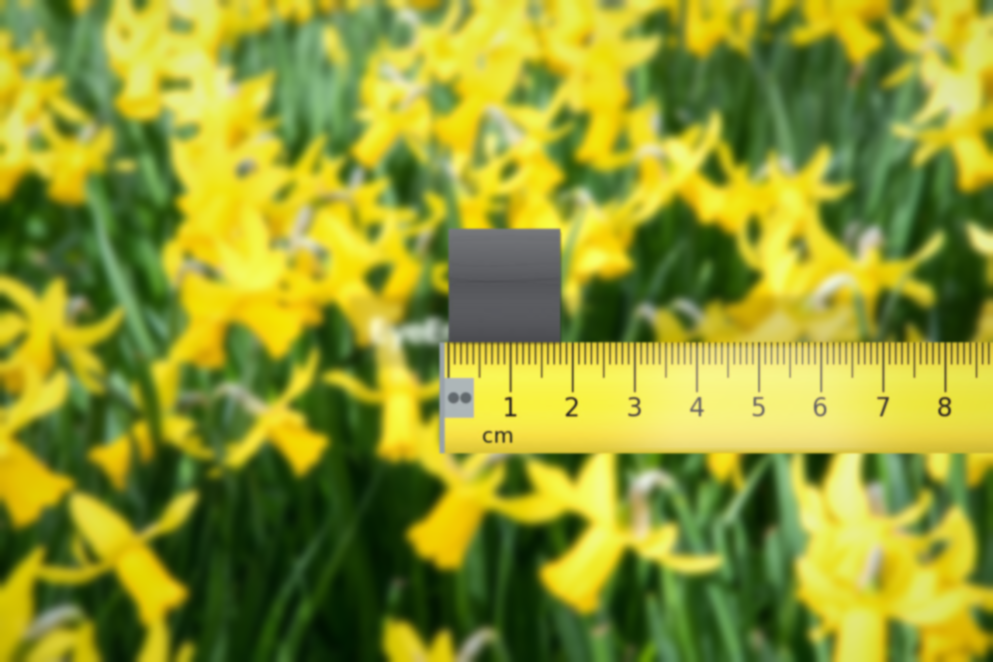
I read value=1.8 unit=cm
